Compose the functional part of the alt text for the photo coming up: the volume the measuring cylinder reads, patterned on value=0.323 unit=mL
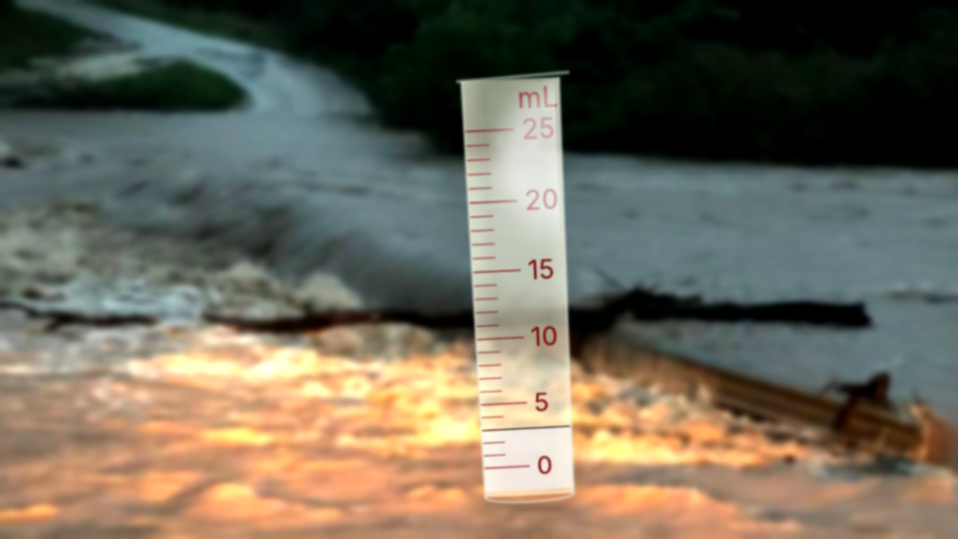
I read value=3 unit=mL
